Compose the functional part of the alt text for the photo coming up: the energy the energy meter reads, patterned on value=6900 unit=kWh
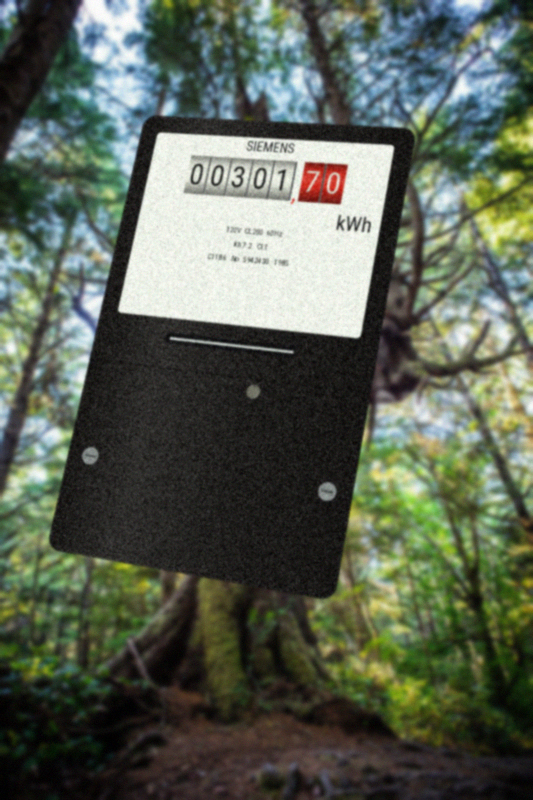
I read value=301.70 unit=kWh
